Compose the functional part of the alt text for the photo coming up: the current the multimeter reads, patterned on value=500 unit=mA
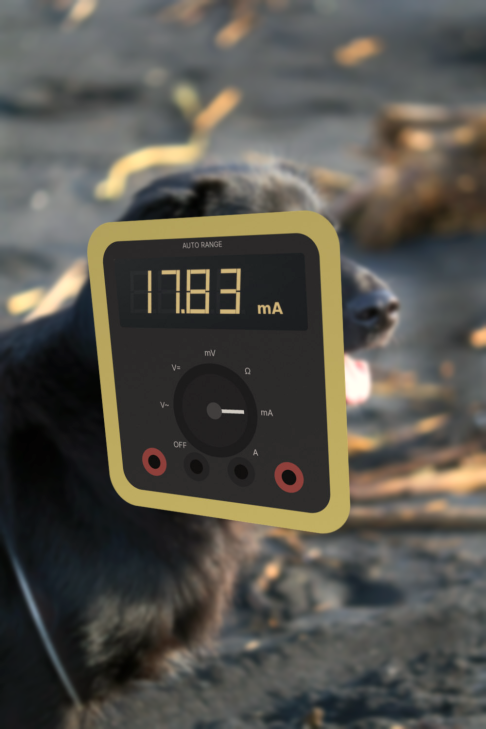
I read value=17.83 unit=mA
